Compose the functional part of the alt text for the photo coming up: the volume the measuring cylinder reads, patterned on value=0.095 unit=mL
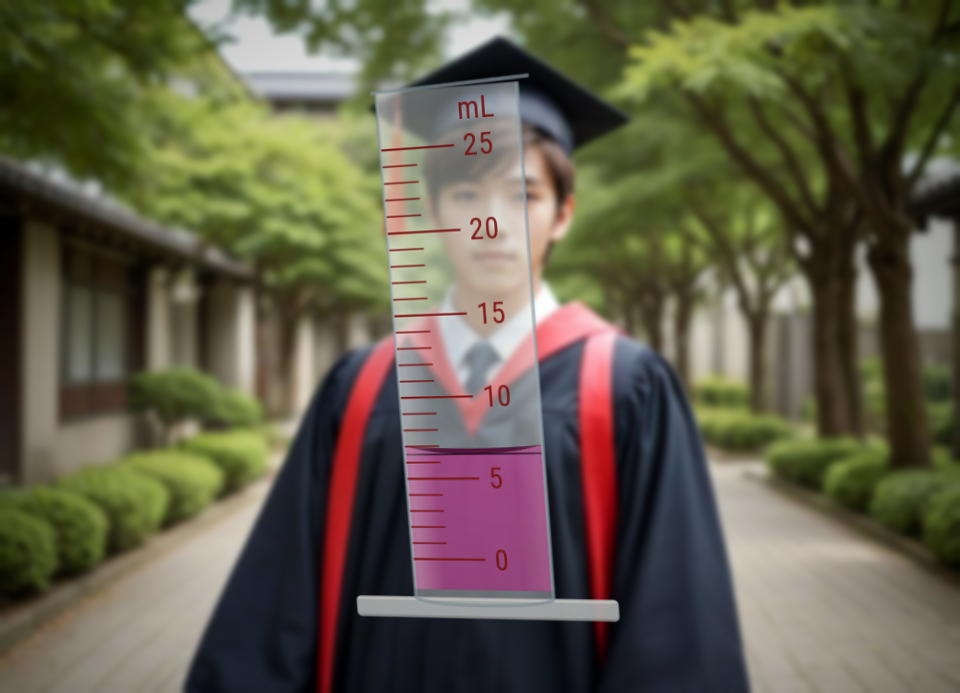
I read value=6.5 unit=mL
